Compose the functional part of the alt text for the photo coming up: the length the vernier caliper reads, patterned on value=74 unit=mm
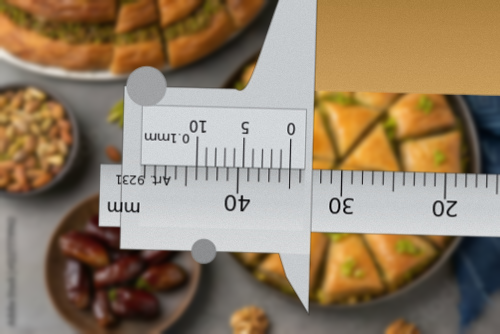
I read value=35.0 unit=mm
